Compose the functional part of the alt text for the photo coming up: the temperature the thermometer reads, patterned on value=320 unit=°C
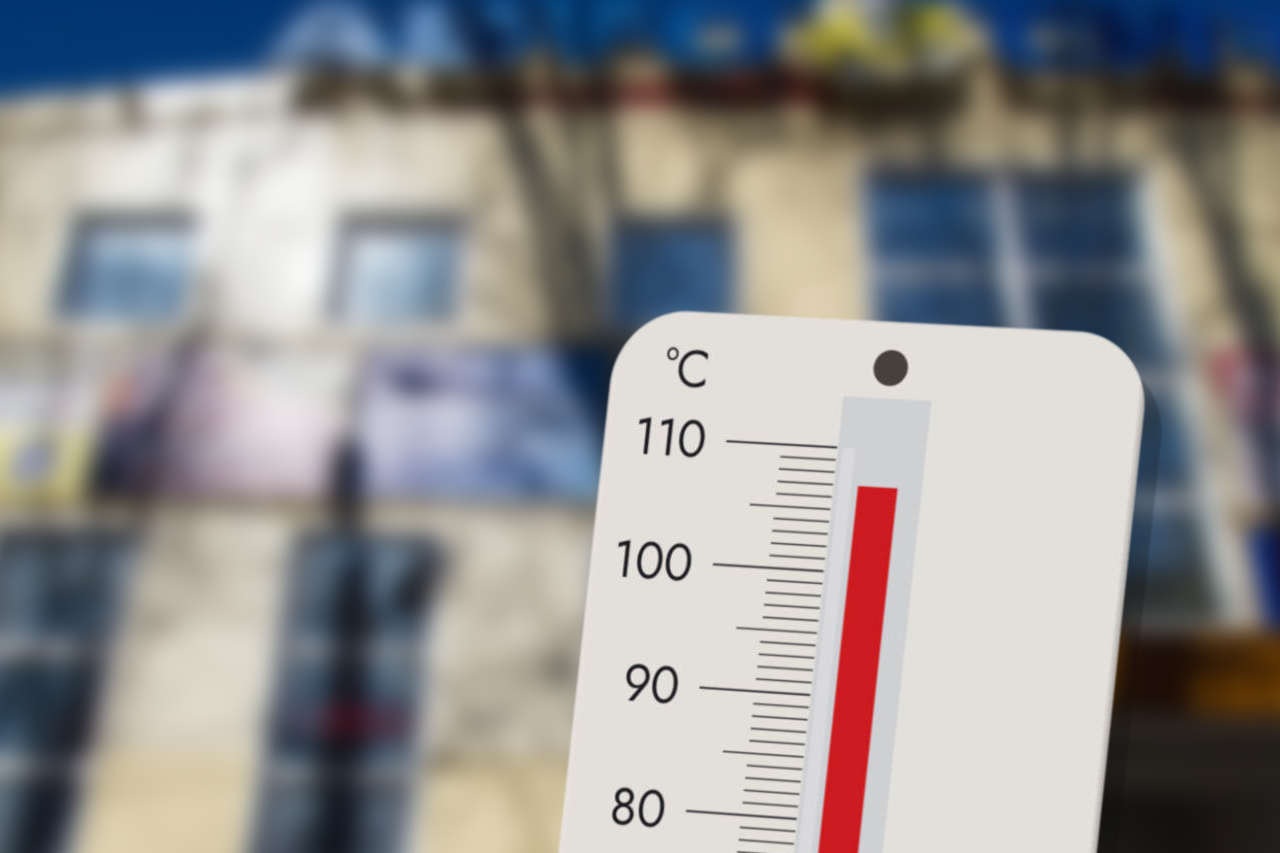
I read value=107 unit=°C
